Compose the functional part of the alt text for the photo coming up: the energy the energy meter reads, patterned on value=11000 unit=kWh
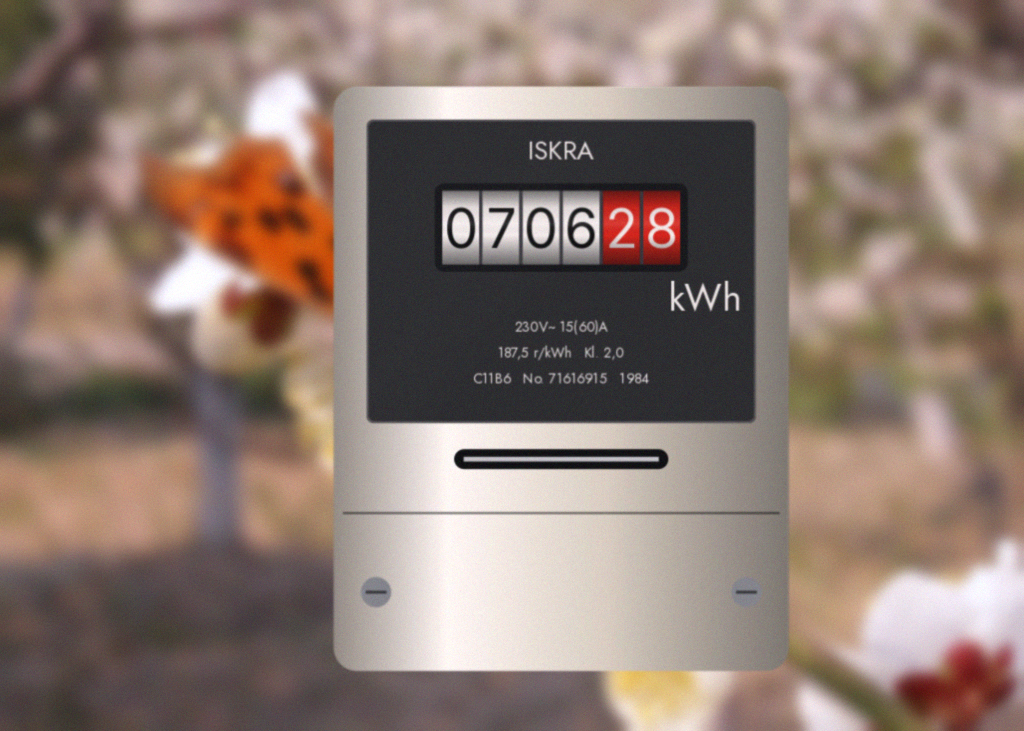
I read value=706.28 unit=kWh
